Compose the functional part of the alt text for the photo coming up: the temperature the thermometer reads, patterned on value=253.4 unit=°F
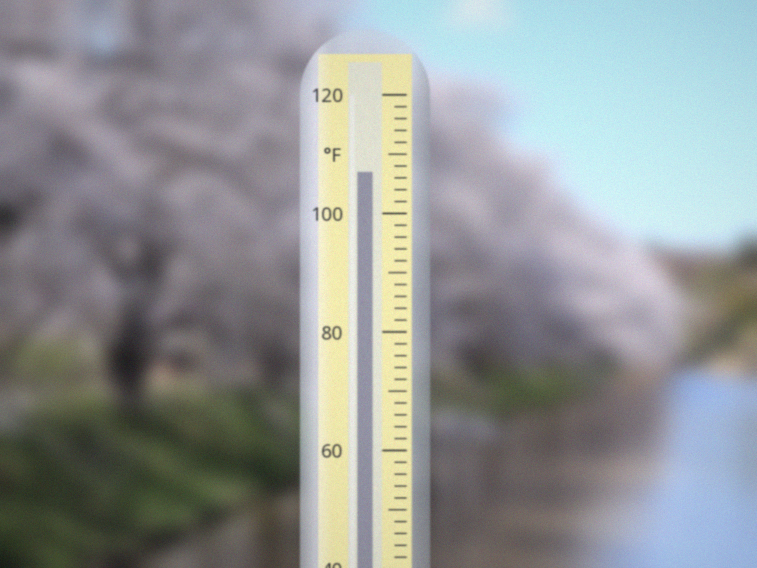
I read value=107 unit=°F
